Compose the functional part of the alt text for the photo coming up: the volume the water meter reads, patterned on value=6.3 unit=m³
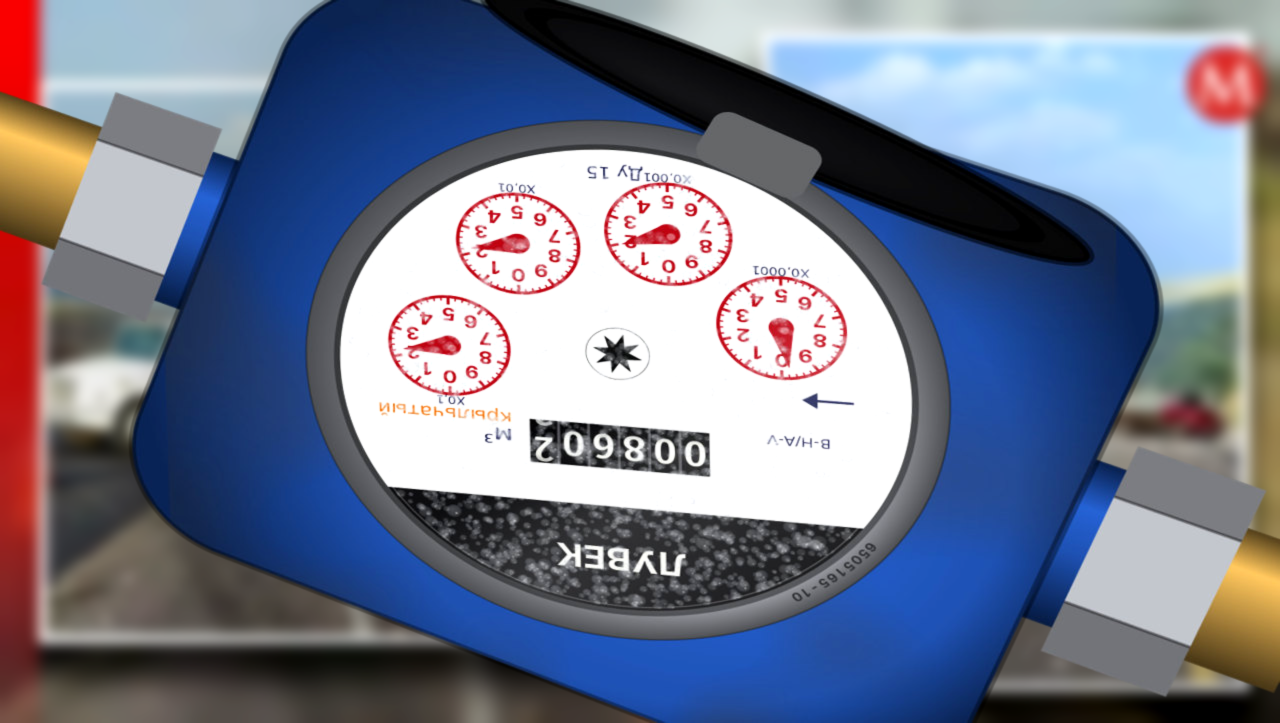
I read value=8602.2219 unit=m³
